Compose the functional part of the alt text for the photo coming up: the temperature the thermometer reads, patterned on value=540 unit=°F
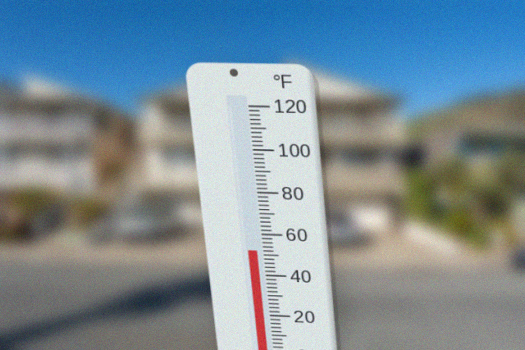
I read value=52 unit=°F
